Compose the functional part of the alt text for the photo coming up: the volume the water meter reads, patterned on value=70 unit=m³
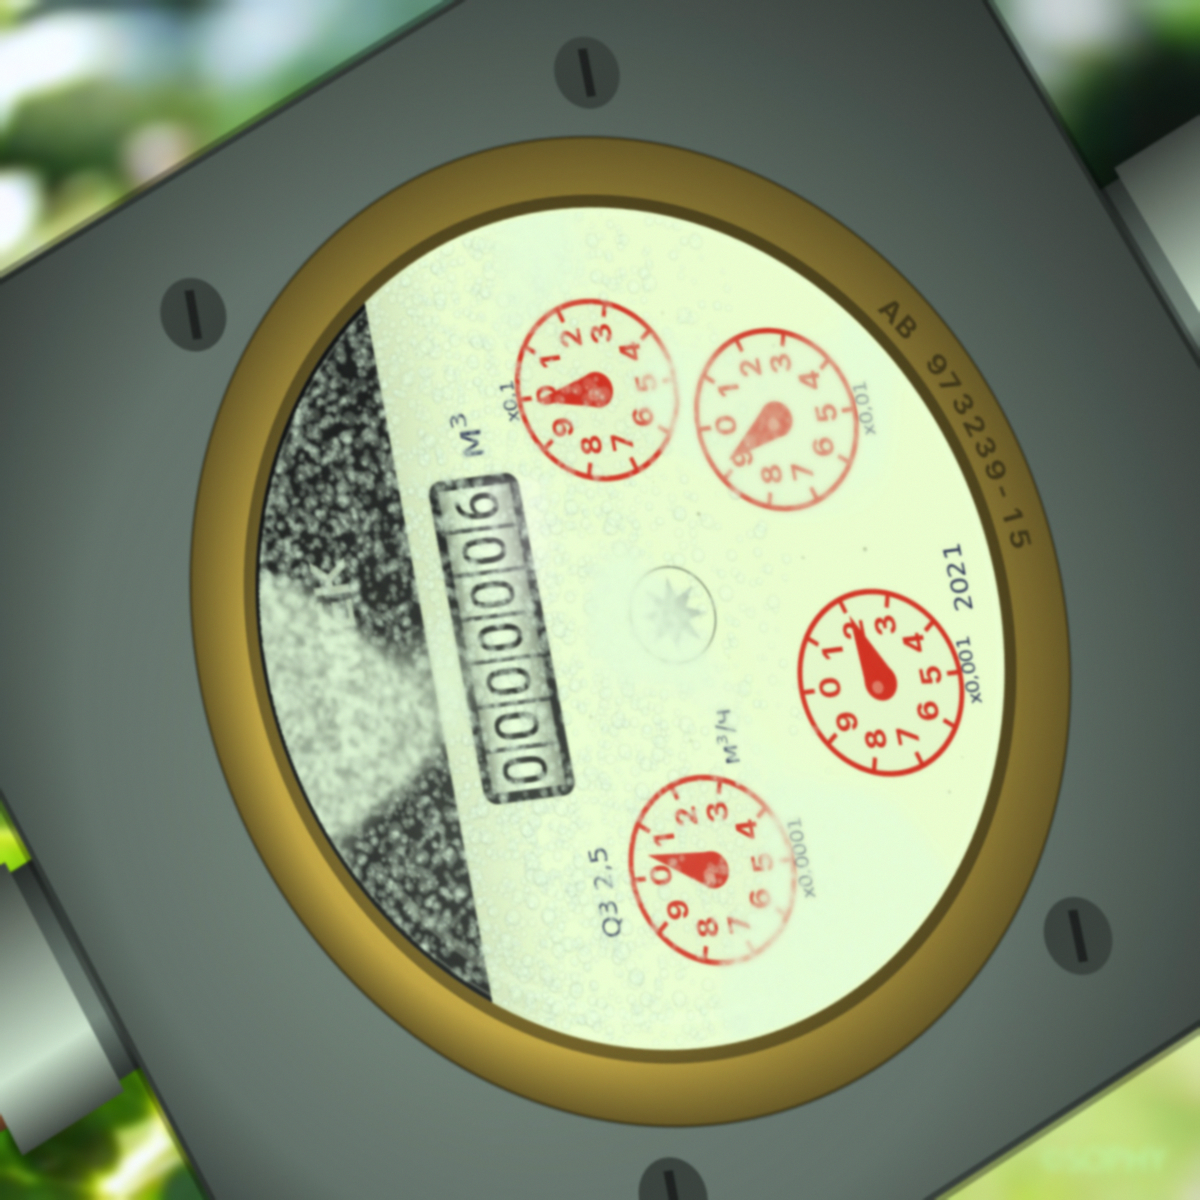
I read value=5.9920 unit=m³
